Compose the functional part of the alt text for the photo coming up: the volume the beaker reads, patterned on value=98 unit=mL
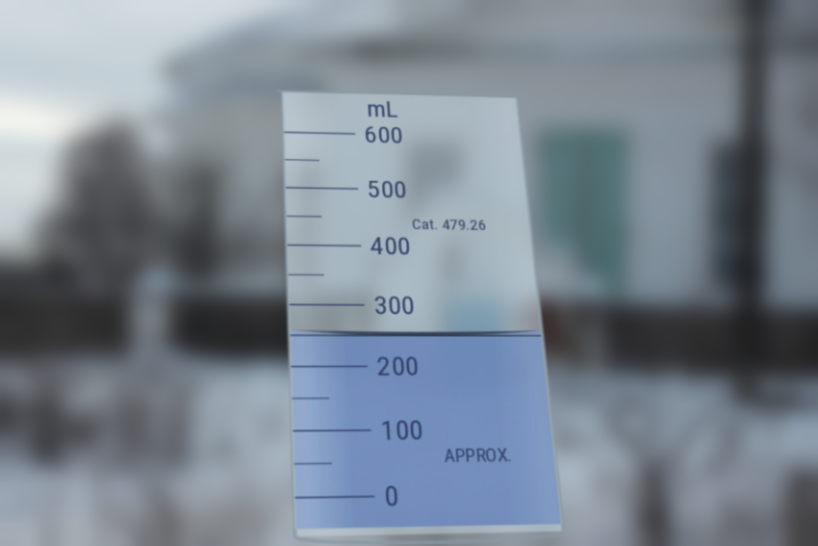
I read value=250 unit=mL
